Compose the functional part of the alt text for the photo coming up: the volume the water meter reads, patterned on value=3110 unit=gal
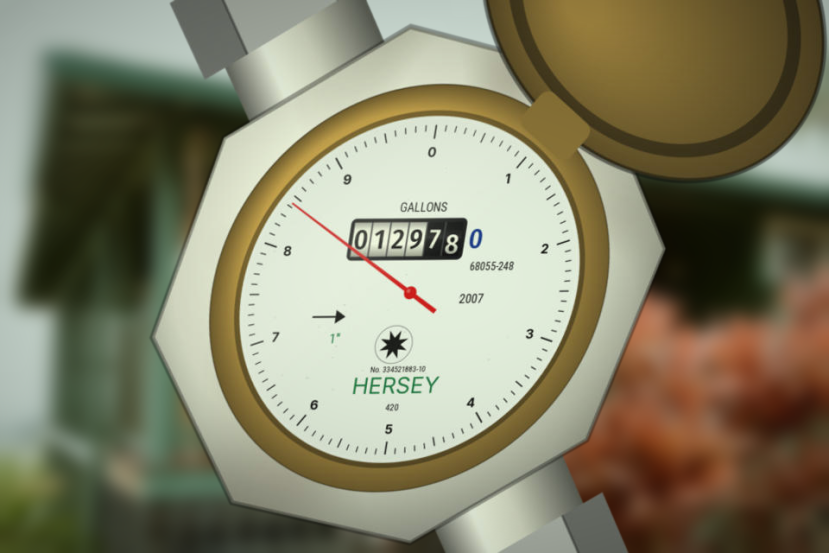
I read value=129778.4 unit=gal
